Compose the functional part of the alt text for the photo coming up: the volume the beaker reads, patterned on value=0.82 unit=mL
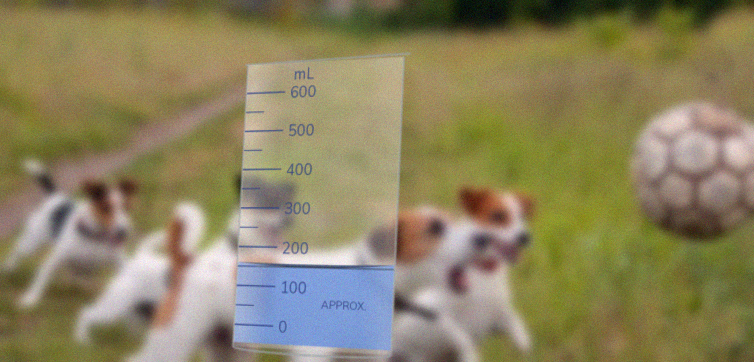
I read value=150 unit=mL
